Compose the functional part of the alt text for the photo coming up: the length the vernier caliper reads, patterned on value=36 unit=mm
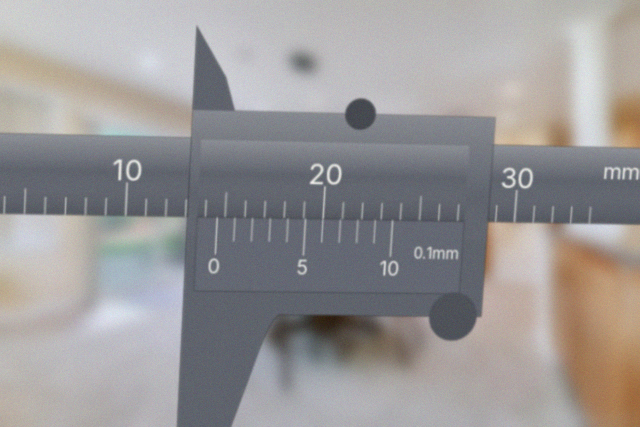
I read value=14.6 unit=mm
